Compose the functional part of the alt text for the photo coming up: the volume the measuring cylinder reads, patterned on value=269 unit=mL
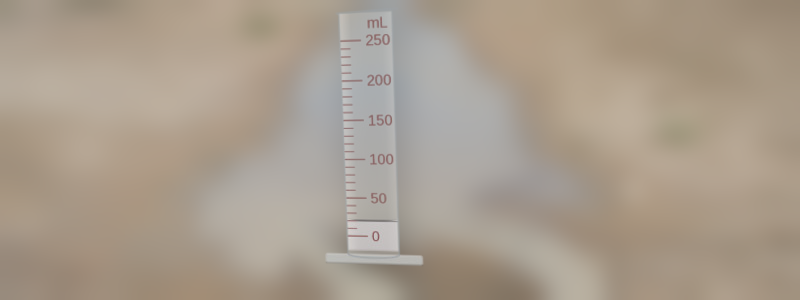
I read value=20 unit=mL
